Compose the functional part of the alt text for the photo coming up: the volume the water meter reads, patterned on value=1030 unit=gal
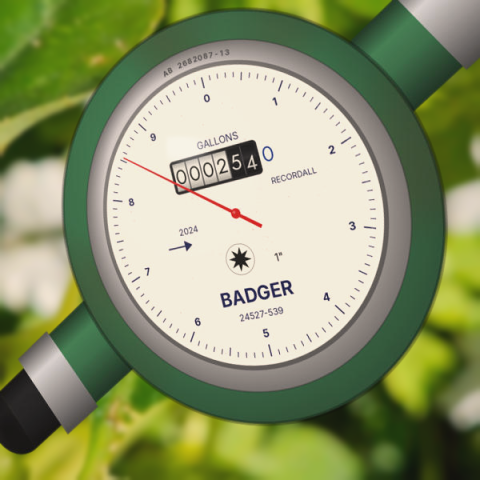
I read value=2538.5 unit=gal
